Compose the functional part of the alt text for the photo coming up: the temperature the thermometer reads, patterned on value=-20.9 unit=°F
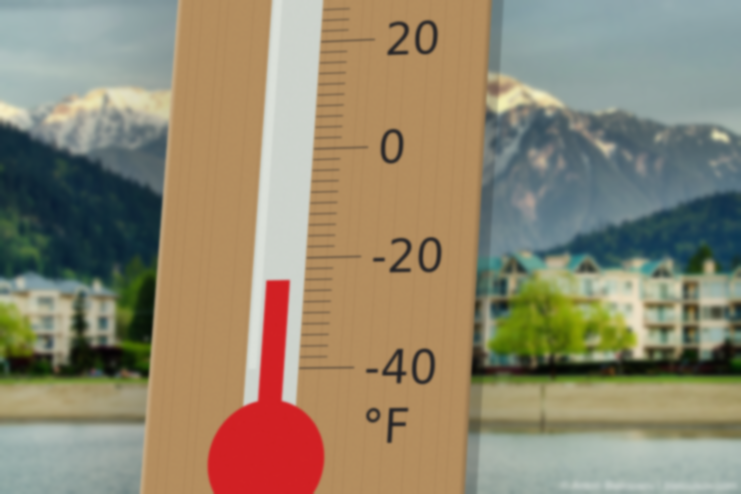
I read value=-24 unit=°F
